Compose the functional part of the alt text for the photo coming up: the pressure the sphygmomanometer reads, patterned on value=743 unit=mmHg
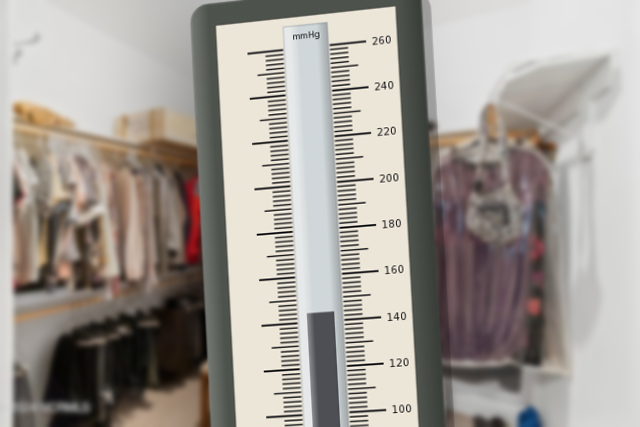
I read value=144 unit=mmHg
